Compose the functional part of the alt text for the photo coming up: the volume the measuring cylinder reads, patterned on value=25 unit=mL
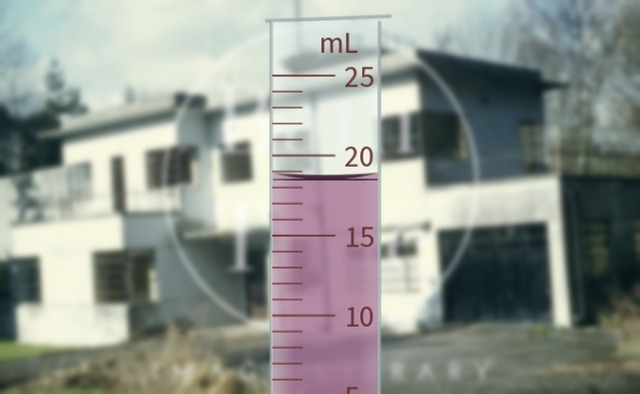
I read value=18.5 unit=mL
